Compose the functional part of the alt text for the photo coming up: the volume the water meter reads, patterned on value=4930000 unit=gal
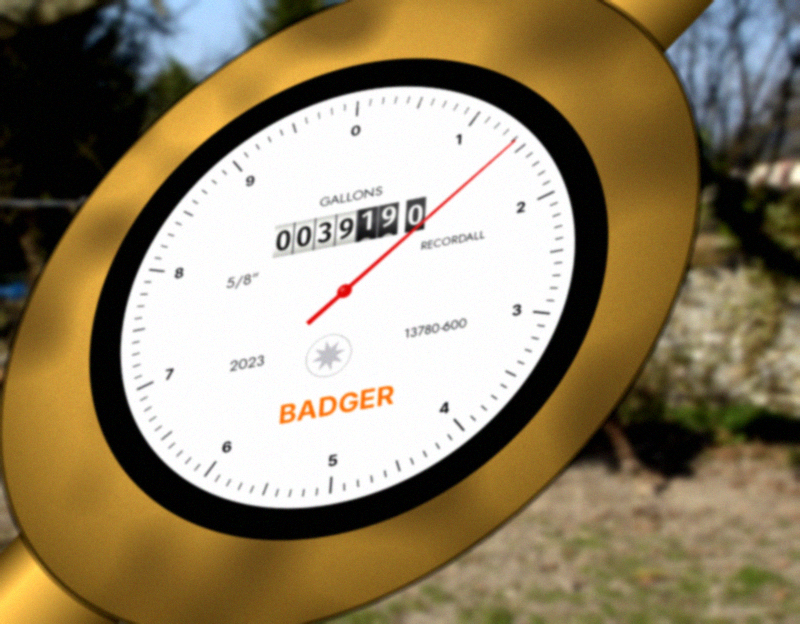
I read value=39191.4 unit=gal
